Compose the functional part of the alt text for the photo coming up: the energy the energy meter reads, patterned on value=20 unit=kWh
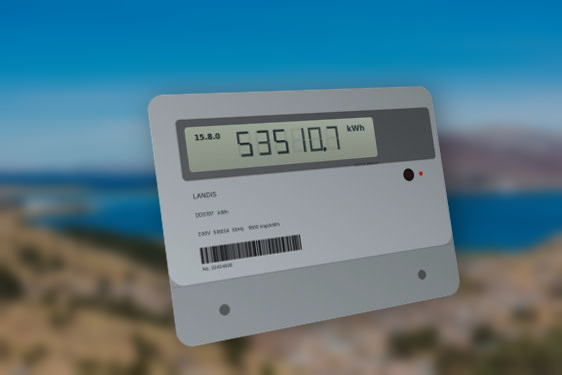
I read value=53510.7 unit=kWh
